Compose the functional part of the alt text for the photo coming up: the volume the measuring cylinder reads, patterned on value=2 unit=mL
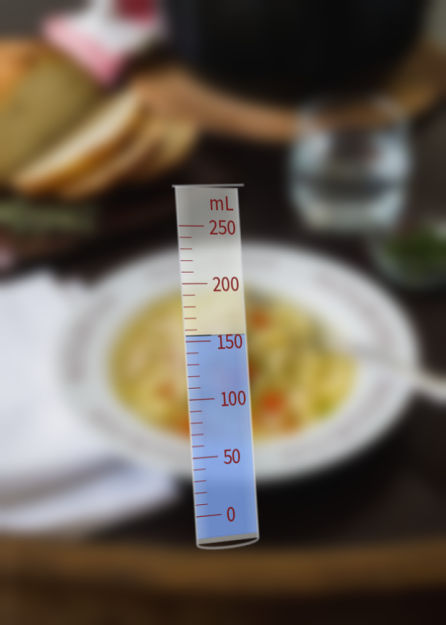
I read value=155 unit=mL
